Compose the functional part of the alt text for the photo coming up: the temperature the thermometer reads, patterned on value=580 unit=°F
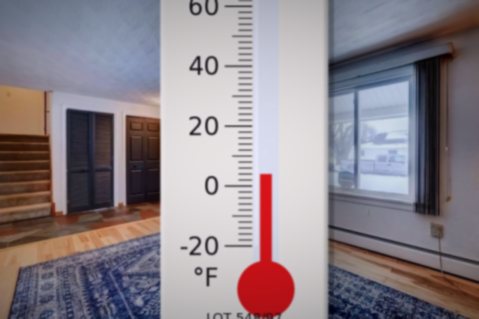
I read value=4 unit=°F
